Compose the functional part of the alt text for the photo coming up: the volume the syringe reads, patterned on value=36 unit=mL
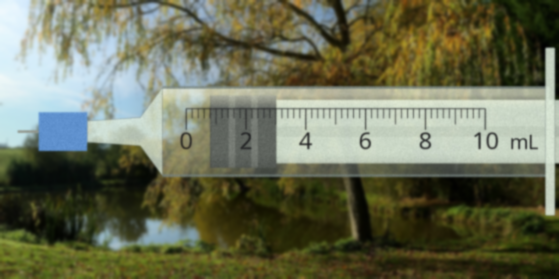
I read value=0.8 unit=mL
